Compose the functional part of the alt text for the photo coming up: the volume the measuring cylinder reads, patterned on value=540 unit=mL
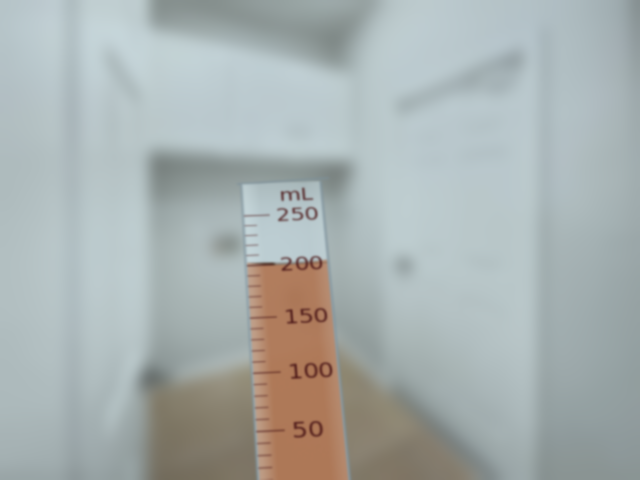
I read value=200 unit=mL
